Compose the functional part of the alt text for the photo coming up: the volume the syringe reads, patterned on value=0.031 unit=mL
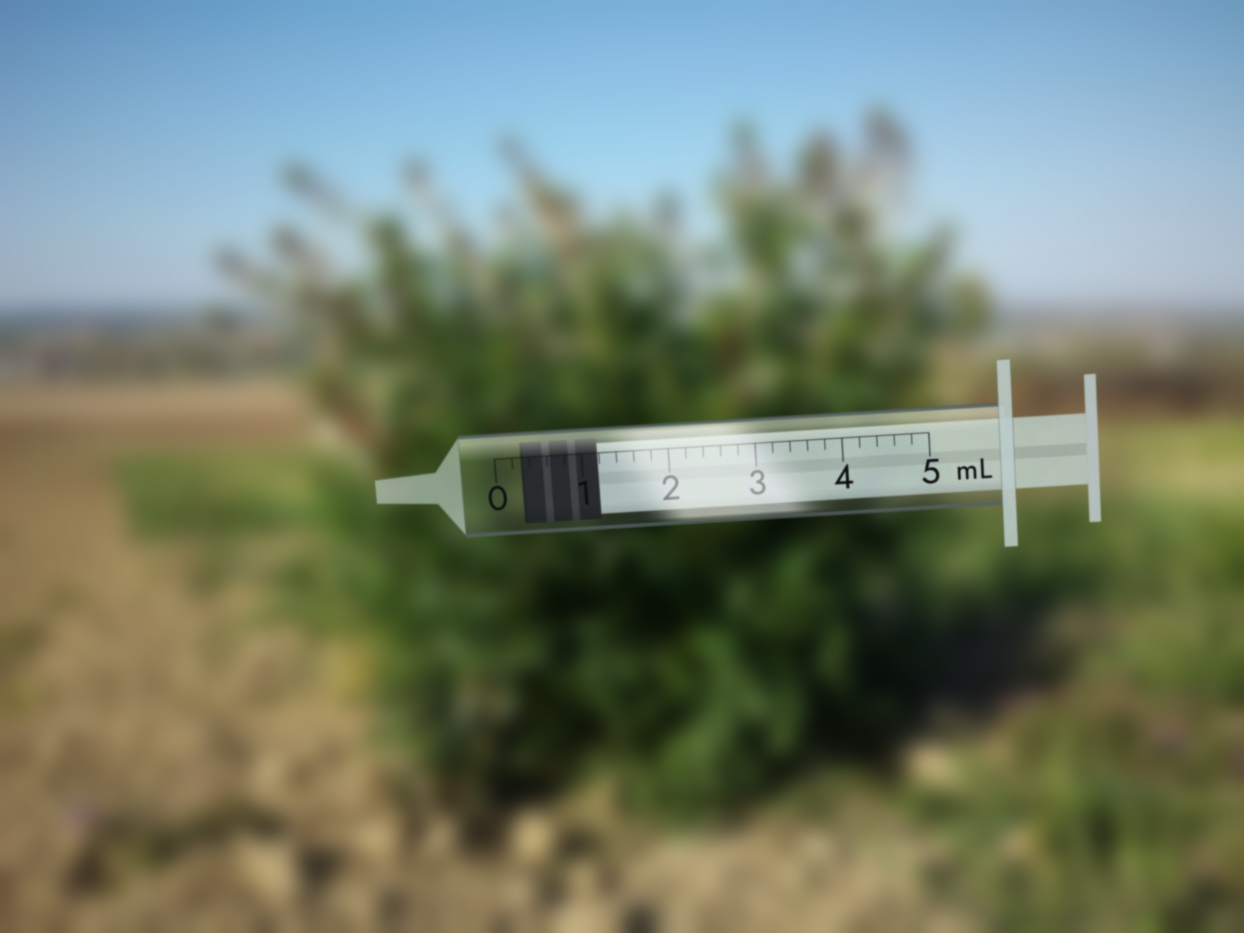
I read value=0.3 unit=mL
